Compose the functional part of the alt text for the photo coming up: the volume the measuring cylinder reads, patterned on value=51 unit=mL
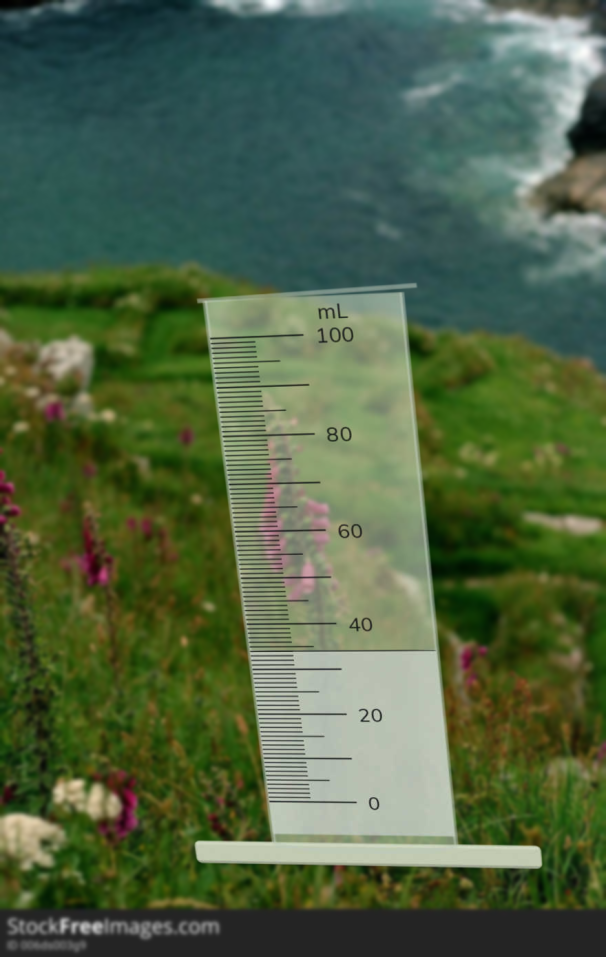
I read value=34 unit=mL
